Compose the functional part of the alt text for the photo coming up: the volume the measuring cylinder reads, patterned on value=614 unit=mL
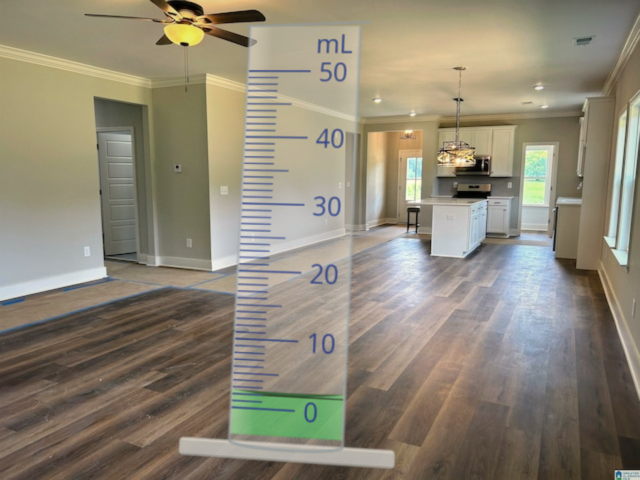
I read value=2 unit=mL
